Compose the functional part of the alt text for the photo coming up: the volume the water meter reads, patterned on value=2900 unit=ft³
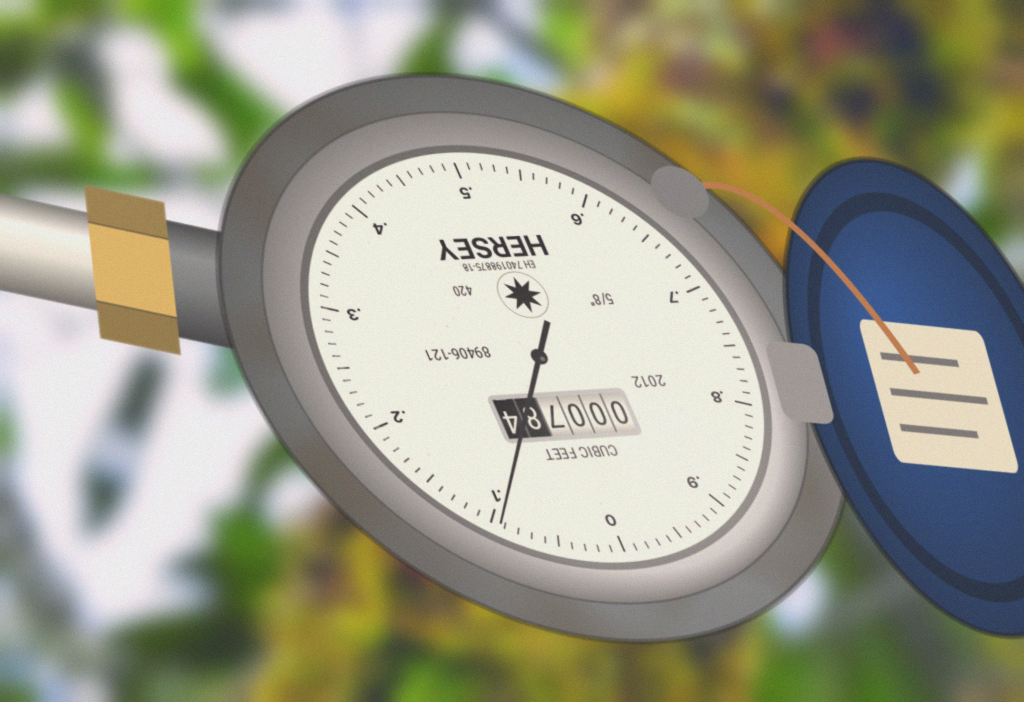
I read value=784.09 unit=ft³
